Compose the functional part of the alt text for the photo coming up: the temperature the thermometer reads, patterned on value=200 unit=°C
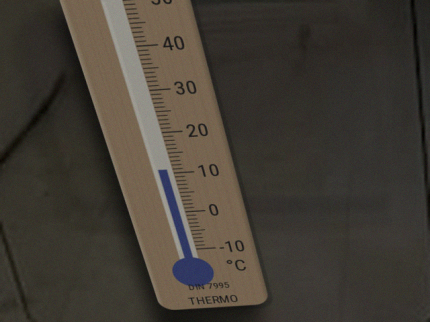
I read value=11 unit=°C
